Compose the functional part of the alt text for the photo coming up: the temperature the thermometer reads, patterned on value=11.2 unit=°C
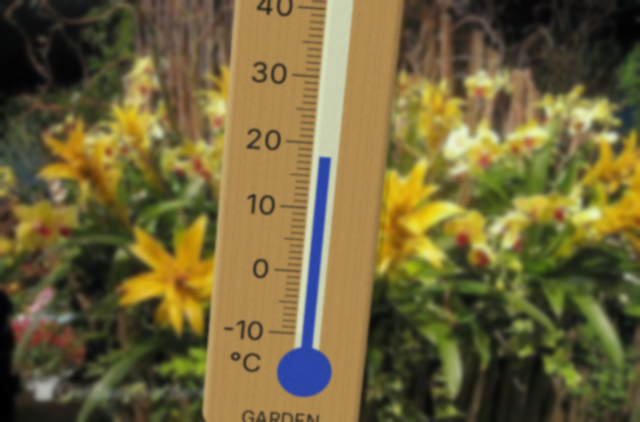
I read value=18 unit=°C
